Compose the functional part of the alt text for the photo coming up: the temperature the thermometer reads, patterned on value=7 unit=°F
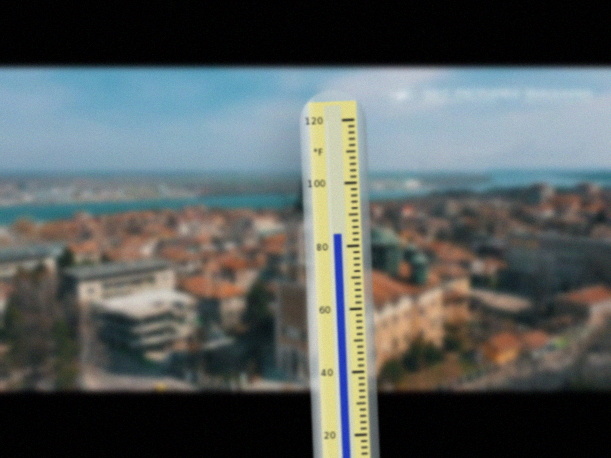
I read value=84 unit=°F
